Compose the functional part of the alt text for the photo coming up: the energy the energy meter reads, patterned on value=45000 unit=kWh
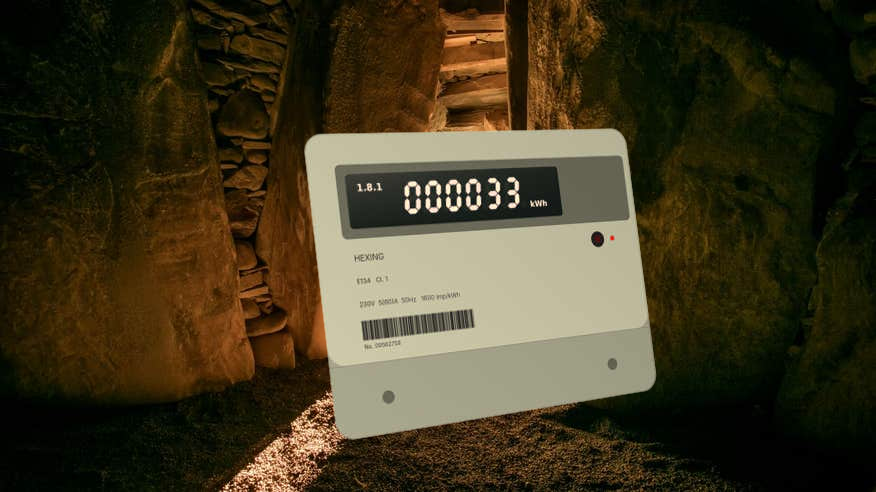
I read value=33 unit=kWh
